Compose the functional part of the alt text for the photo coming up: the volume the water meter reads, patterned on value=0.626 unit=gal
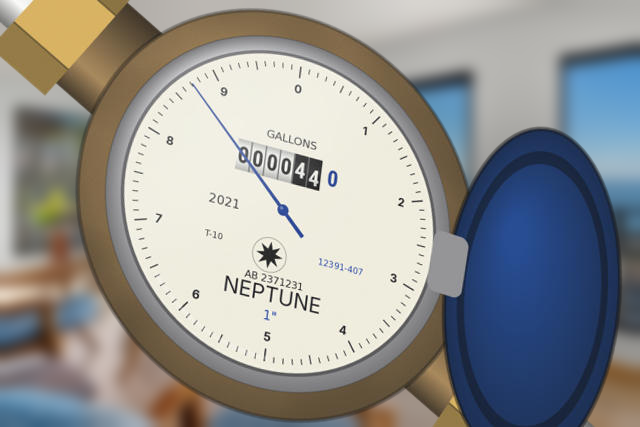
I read value=438.7 unit=gal
